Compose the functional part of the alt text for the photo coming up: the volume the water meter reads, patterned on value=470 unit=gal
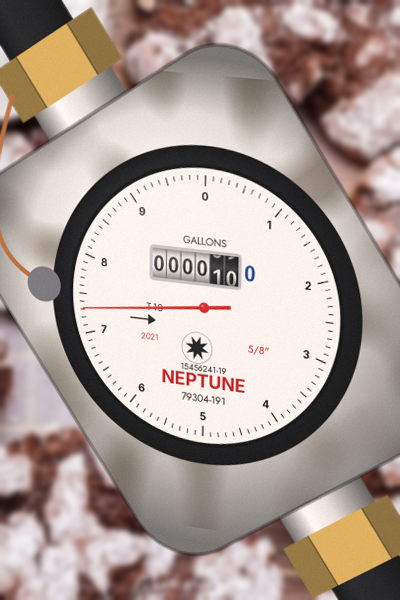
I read value=97.3 unit=gal
